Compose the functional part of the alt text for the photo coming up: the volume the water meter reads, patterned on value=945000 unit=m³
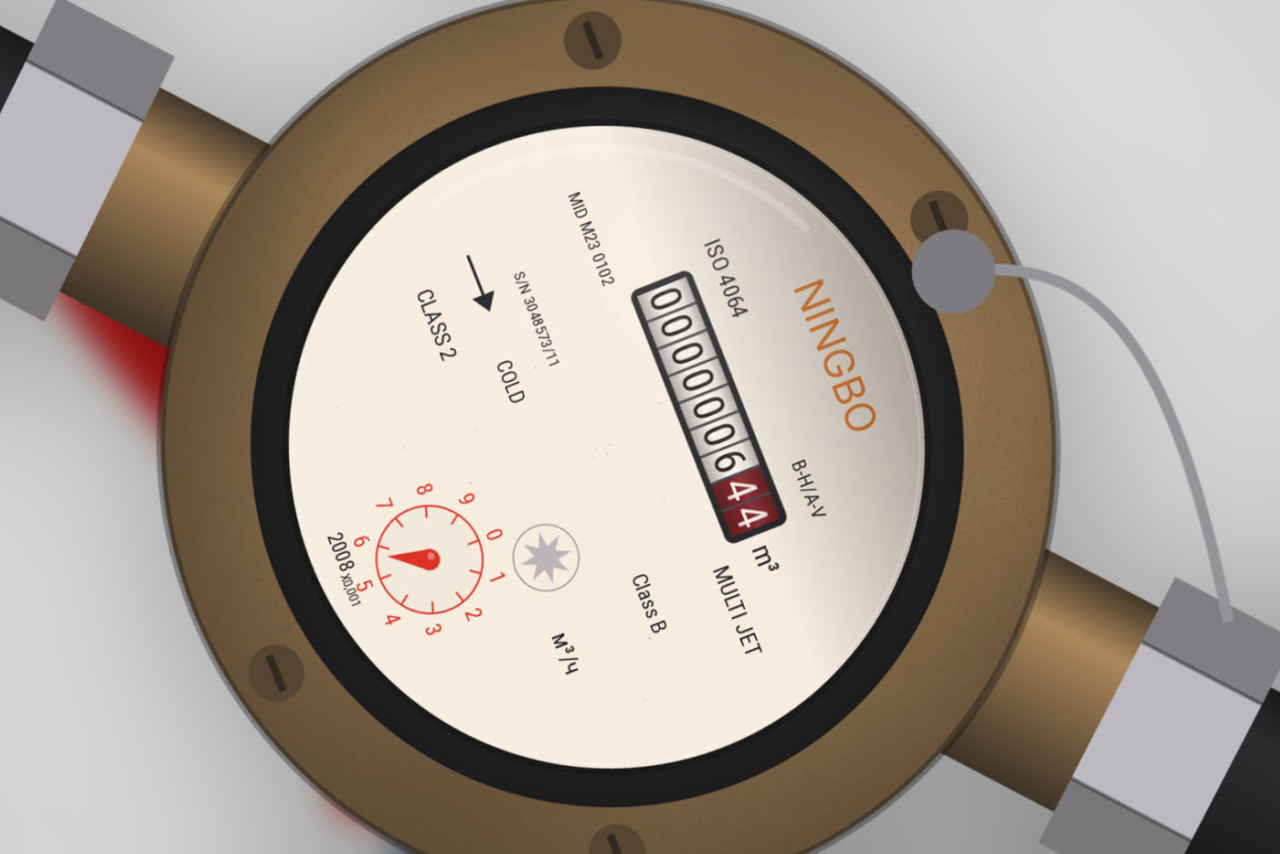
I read value=6.445 unit=m³
